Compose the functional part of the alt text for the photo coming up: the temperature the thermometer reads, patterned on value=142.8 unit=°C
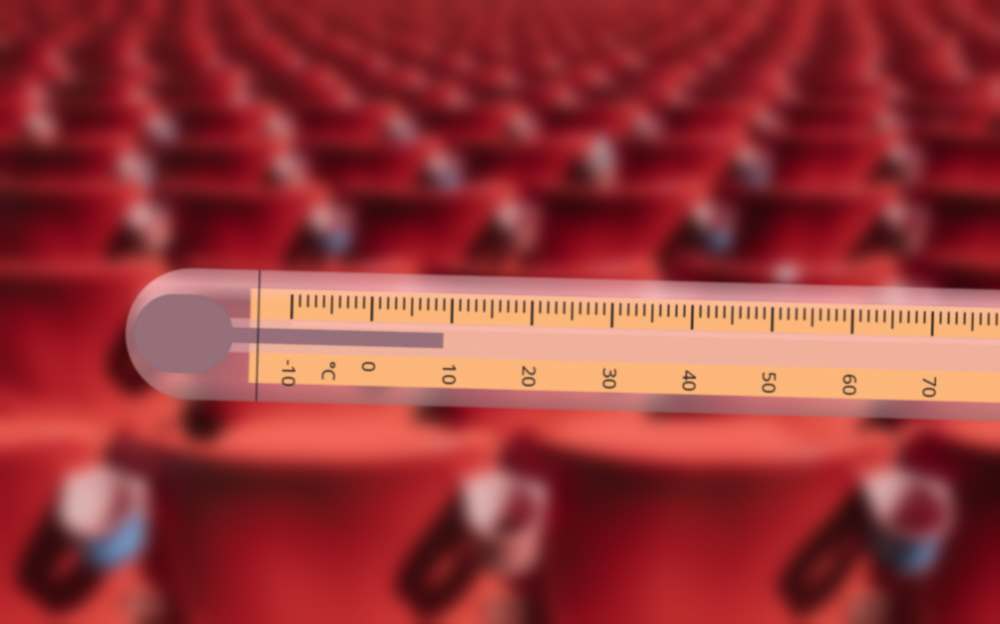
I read value=9 unit=°C
